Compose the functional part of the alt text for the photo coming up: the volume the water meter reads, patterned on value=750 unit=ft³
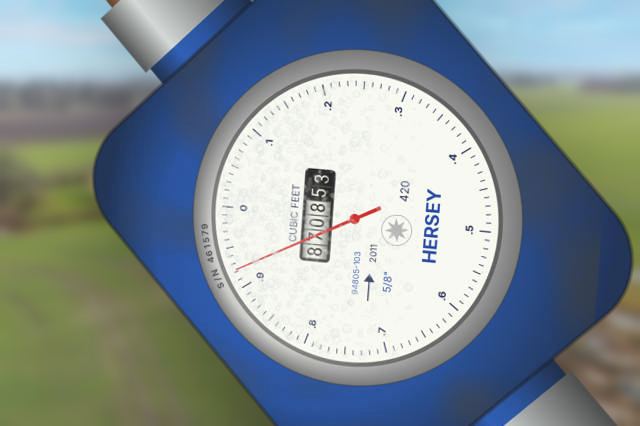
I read value=870852.92 unit=ft³
